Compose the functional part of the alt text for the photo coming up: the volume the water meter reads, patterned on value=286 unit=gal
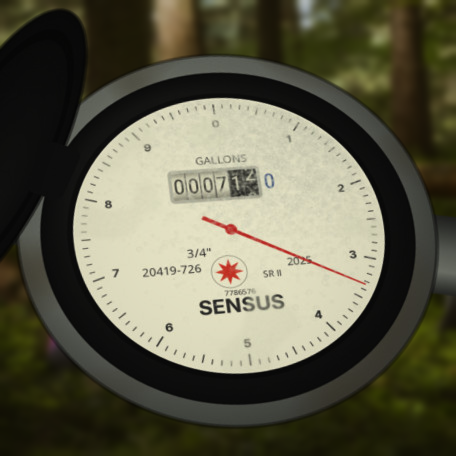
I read value=7123.3 unit=gal
